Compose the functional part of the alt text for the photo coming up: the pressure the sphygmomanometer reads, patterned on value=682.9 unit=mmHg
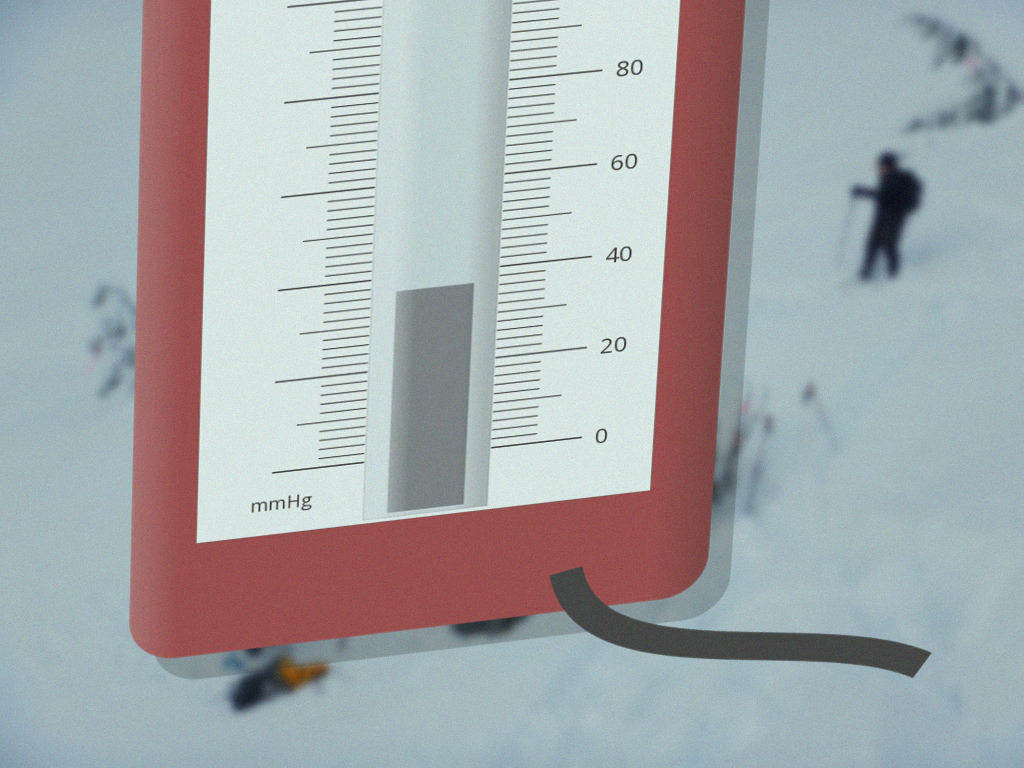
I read value=37 unit=mmHg
